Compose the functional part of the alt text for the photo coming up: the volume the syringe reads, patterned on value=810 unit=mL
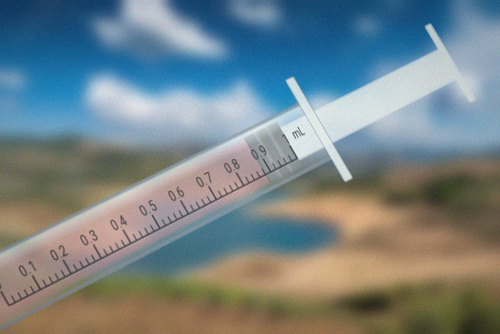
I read value=0.88 unit=mL
